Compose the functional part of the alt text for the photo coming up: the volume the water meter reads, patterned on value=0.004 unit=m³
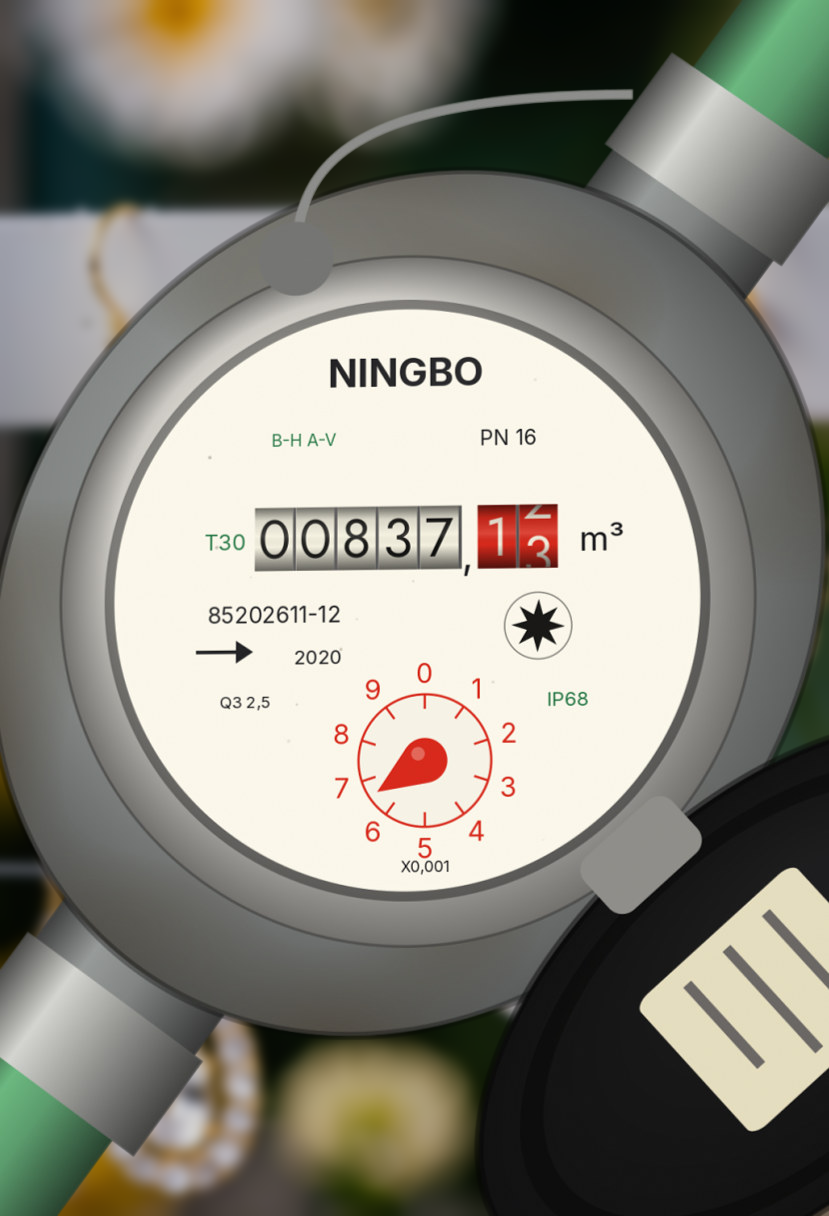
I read value=837.126 unit=m³
